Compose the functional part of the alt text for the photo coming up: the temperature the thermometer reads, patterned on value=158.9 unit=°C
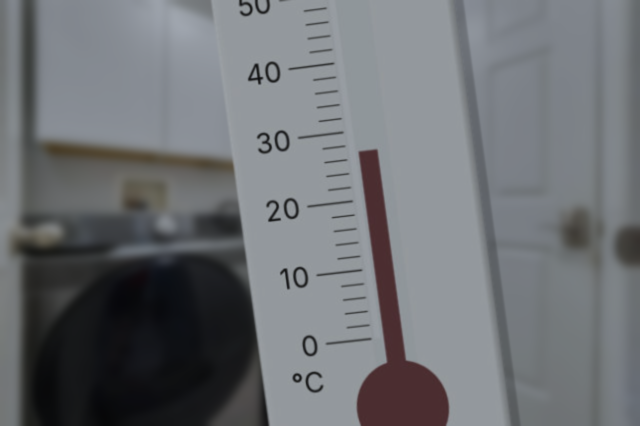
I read value=27 unit=°C
